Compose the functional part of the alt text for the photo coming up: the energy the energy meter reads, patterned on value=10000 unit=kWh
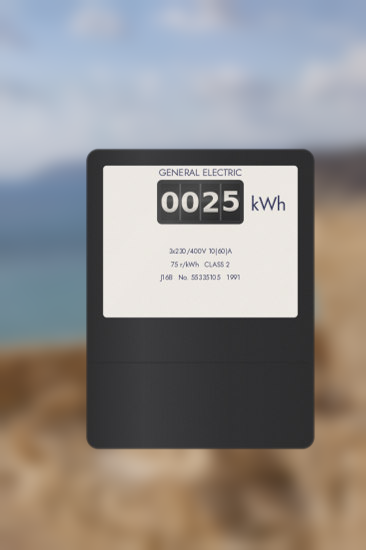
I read value=25 unit=kWh
